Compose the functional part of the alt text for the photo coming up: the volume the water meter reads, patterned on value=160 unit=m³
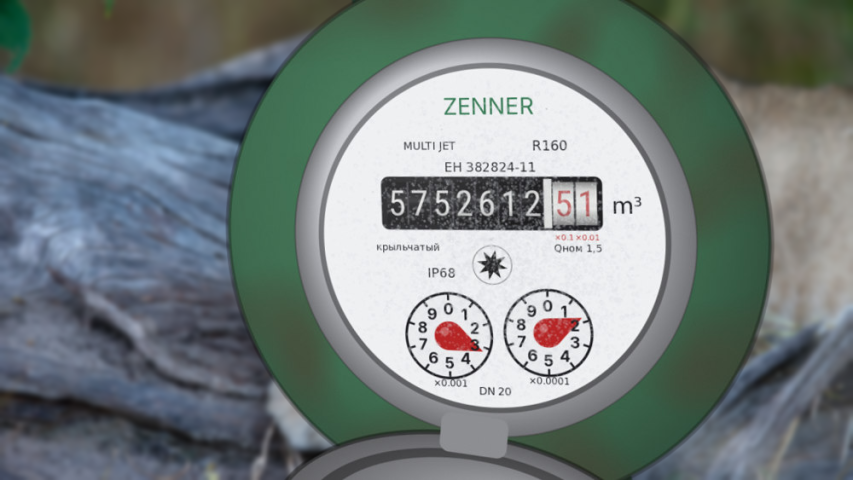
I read value=5752612.5131 unit=m³
